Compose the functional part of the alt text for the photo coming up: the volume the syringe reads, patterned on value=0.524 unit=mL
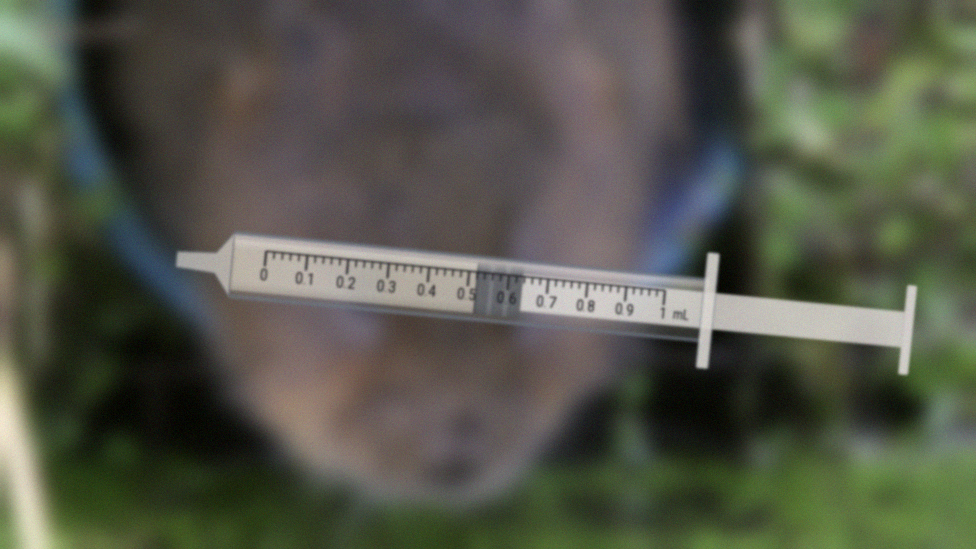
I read value=0.52 unit=mL
